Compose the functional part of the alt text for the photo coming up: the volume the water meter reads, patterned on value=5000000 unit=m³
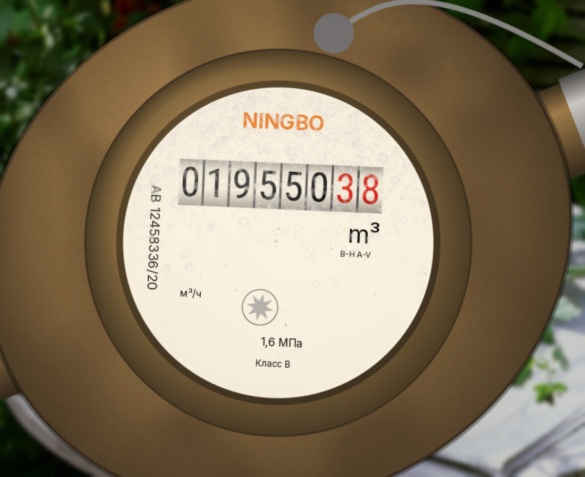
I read value=19550.38 unit=m³
